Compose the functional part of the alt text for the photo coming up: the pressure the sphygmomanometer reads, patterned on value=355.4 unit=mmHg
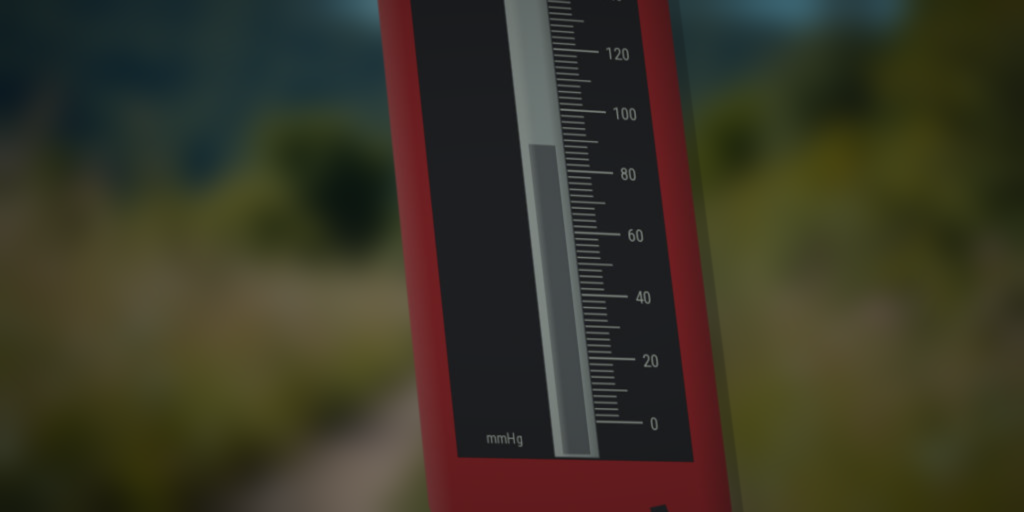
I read value=88 unit=mmHg
